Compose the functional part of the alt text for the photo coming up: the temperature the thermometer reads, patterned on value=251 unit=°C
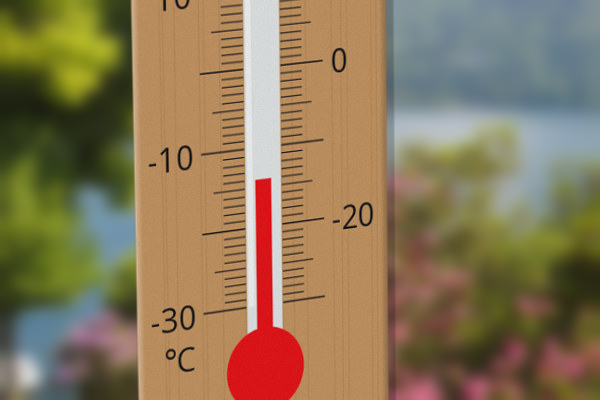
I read value=-14 unit=°C
